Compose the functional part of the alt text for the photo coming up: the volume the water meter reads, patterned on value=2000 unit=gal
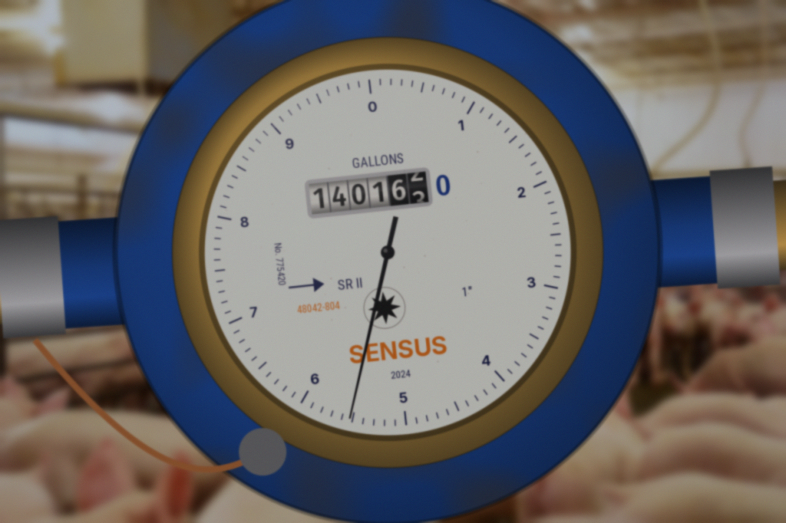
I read value=1401625.5 unit=gal
